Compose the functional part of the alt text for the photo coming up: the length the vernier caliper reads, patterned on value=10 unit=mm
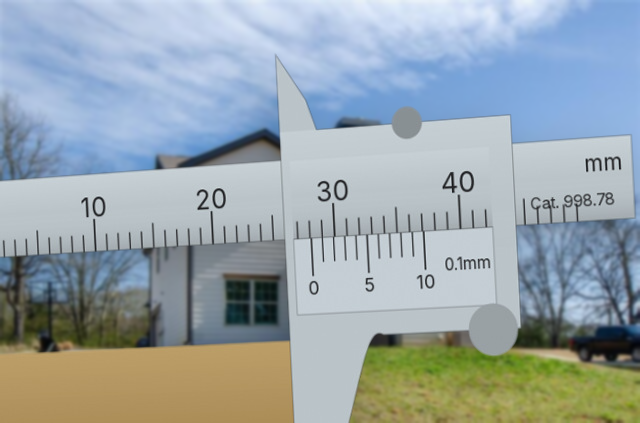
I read value=28.1 unit=mm
